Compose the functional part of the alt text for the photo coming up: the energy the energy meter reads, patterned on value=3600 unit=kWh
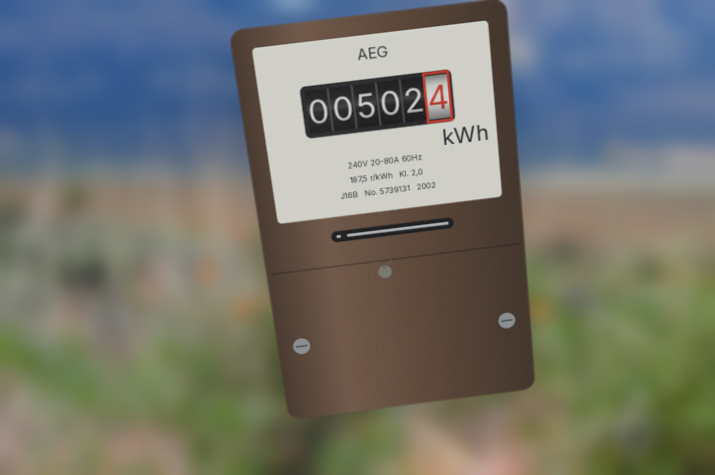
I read value=502.4 unit=kWh
